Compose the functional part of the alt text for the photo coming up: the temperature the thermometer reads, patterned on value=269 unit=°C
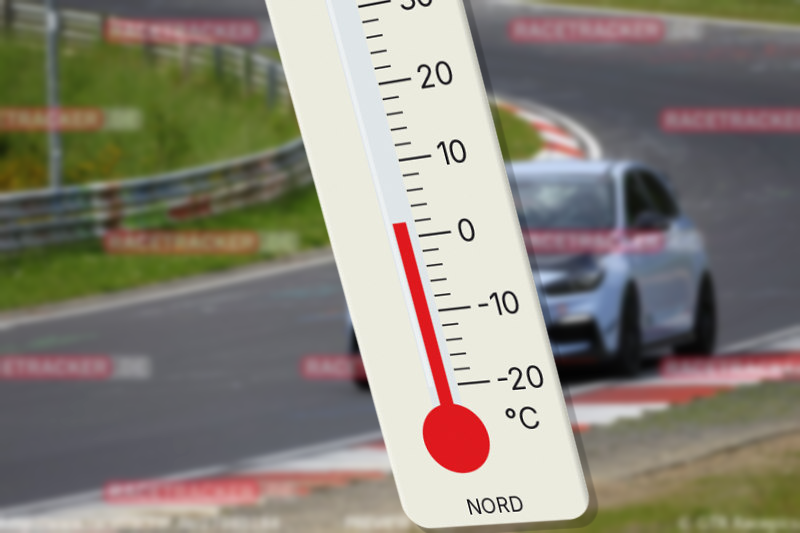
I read value=2 unit=°C
